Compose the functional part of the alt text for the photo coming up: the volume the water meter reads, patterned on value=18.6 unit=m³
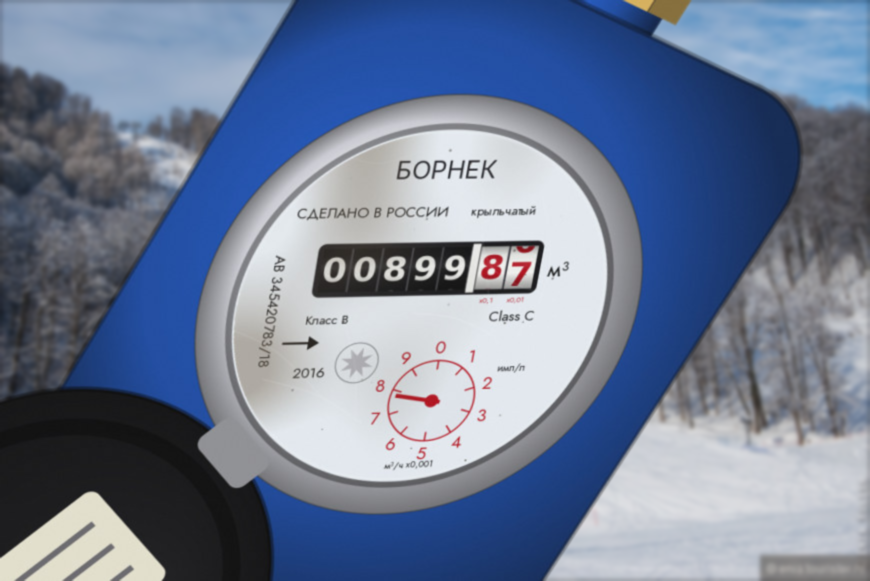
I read value=899.867 unit=m³
